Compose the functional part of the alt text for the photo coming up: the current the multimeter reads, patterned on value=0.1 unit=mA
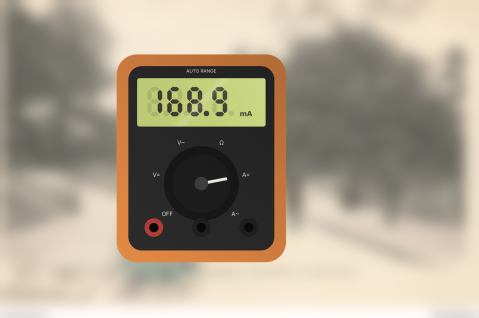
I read value=168.9 unit=mA
